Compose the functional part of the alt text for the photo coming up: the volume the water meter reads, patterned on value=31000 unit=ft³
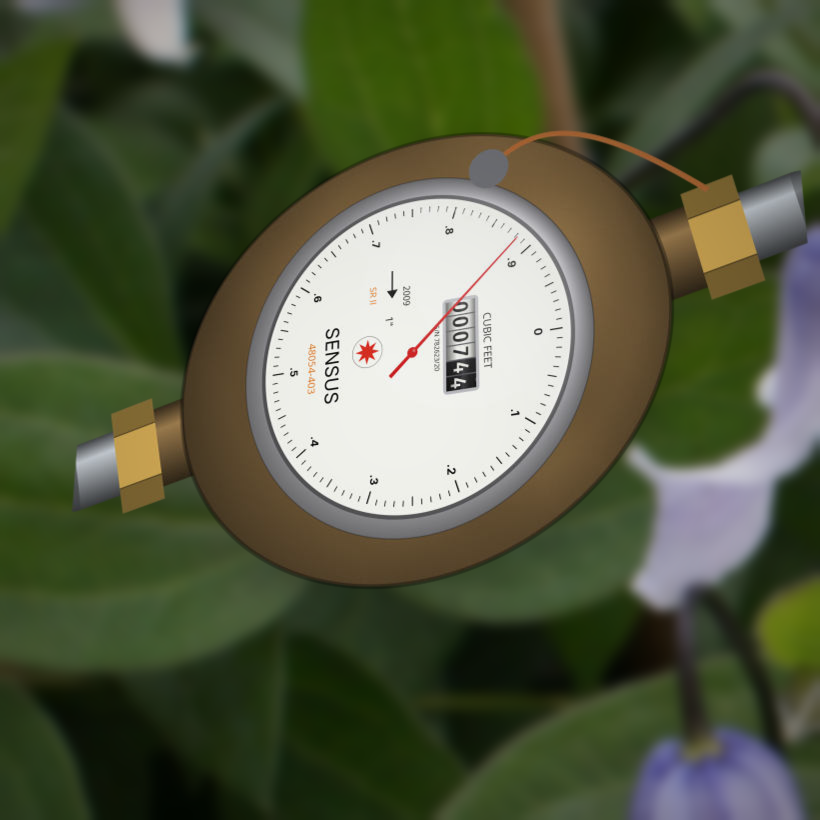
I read value=743.88 unit=ft³
